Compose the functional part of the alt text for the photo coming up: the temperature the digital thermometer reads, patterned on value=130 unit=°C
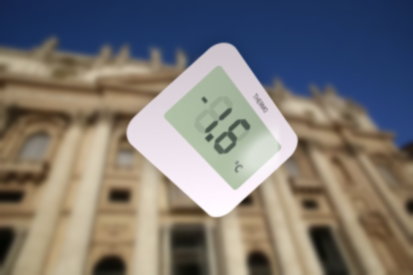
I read value=-1.6 unit=°C
